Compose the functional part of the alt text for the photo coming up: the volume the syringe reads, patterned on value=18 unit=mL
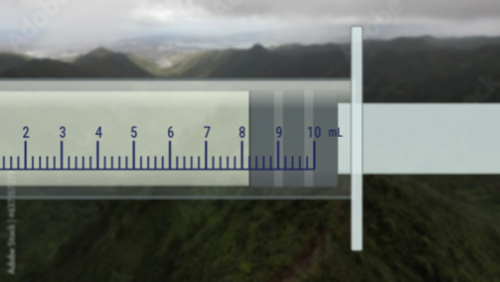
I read value=8.2 unit=mL
